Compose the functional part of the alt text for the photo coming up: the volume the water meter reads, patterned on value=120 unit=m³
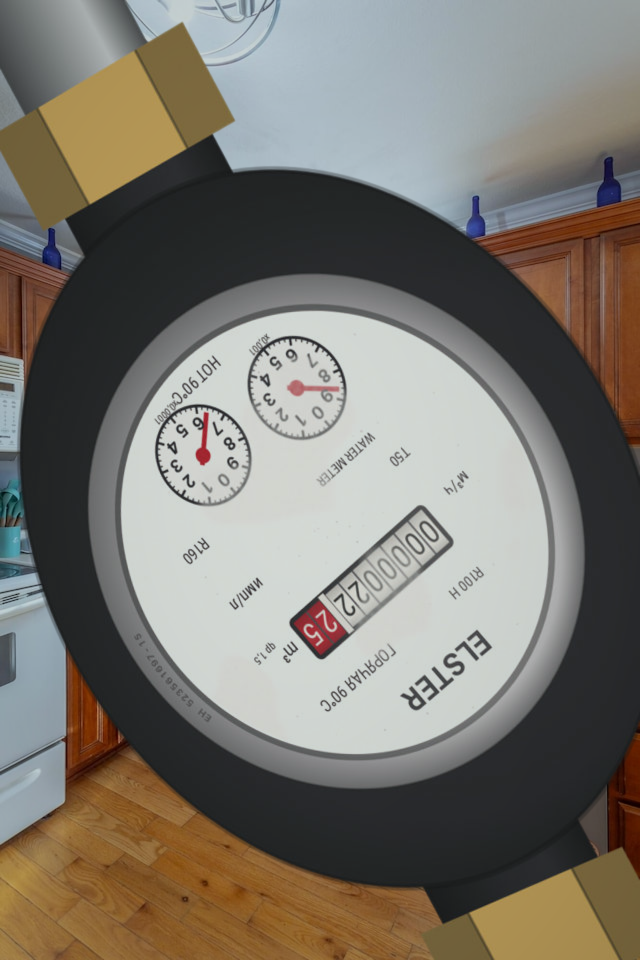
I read value=22.2586 unit=m³
